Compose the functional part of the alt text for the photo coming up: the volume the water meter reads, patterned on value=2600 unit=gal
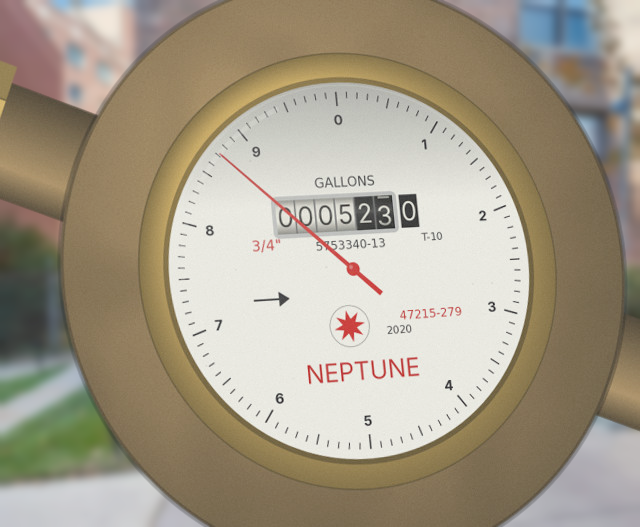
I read value=5228.7 unit=gal
